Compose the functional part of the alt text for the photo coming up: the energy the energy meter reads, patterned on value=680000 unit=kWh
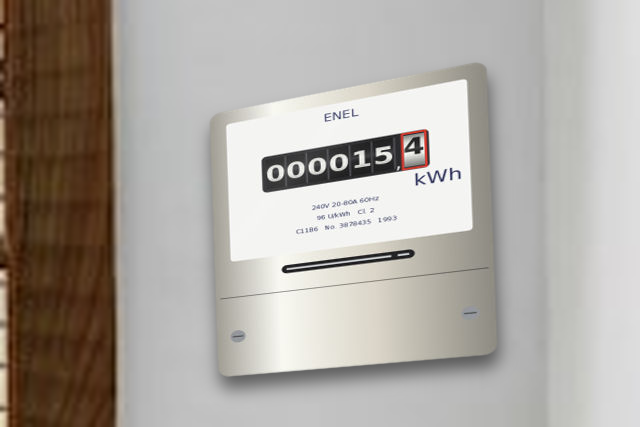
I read value=15.4 unit=kWh
